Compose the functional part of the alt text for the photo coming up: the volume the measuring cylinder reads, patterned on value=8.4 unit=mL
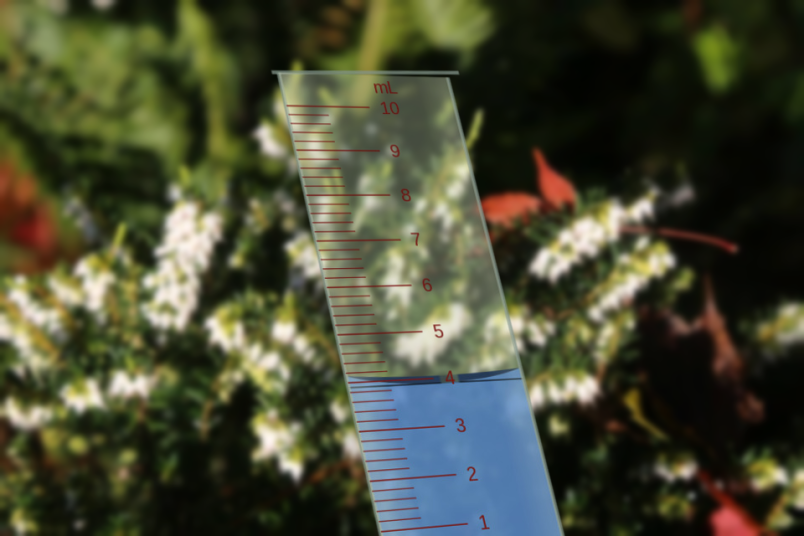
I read value=3.9 unit=mL
